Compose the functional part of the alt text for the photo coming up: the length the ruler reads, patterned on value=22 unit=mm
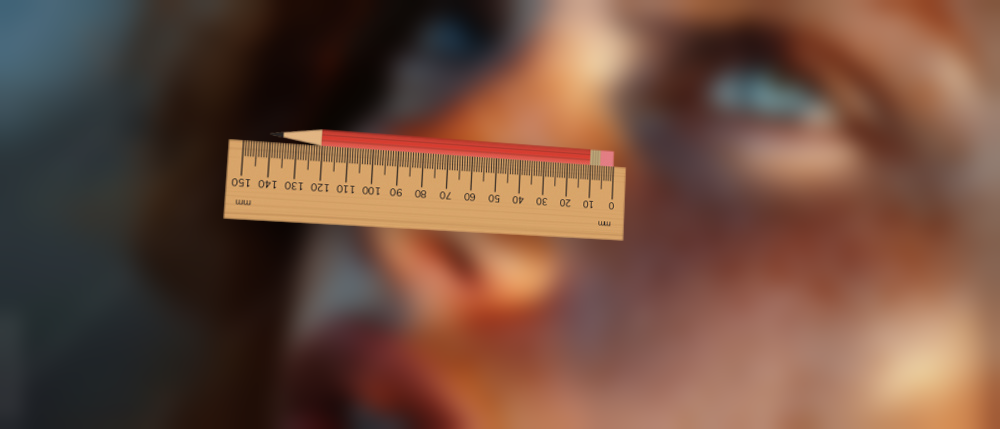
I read value=140 unit=mm
